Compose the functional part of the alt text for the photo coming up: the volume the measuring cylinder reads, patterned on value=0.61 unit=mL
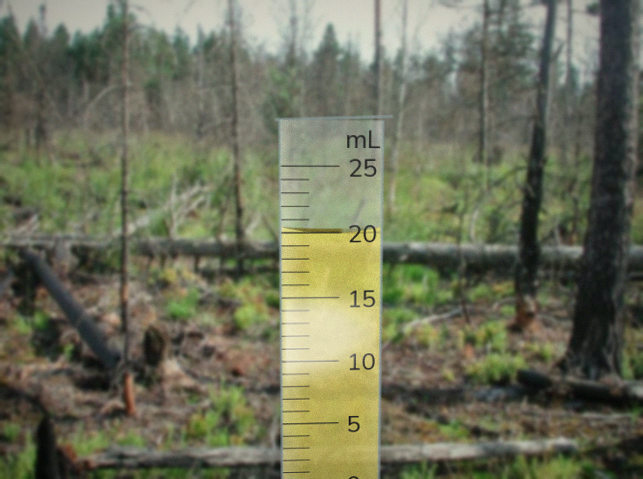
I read value=20 unit=mL
